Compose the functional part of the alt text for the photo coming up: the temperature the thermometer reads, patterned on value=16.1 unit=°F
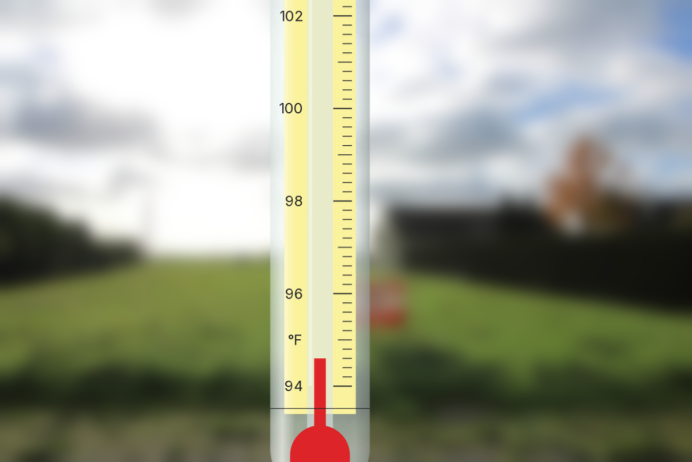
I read value=94.6 unit=°F
